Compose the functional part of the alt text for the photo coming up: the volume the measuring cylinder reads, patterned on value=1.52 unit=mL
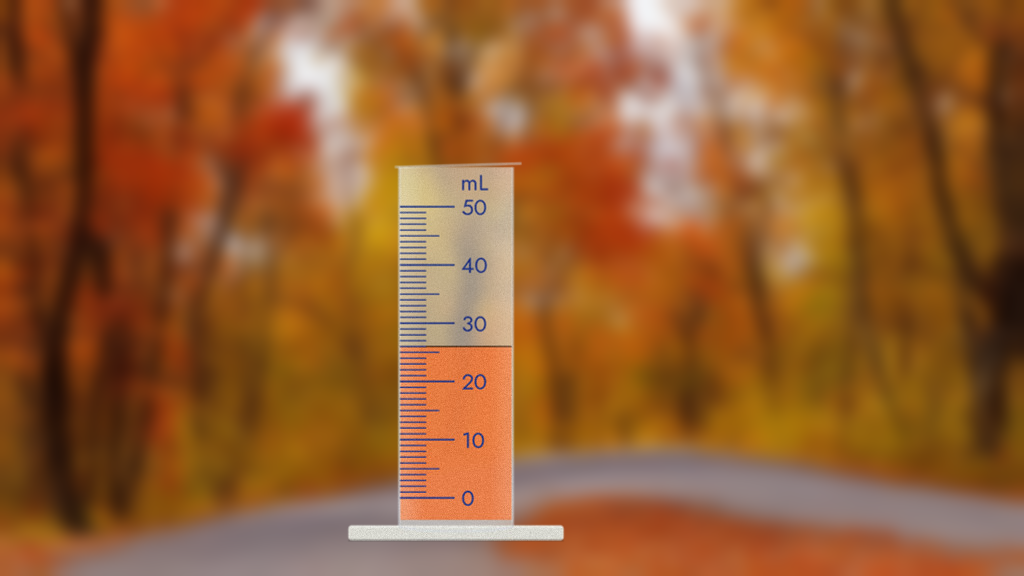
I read value=26 unit=mL
